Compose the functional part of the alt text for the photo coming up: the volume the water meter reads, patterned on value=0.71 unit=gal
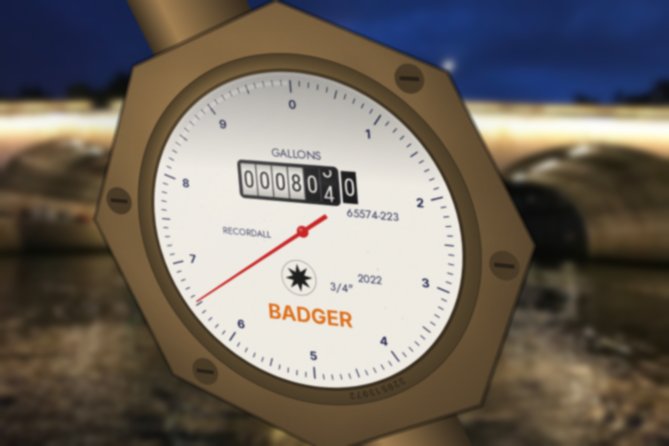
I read value=8036.5 unit=gal
